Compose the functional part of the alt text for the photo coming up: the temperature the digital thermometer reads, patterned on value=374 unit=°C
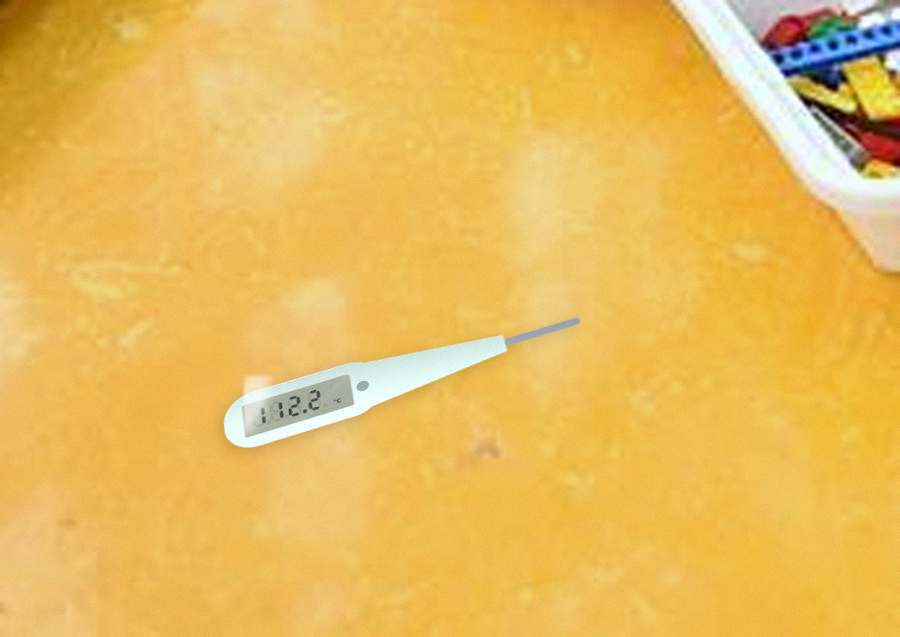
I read value=112.2 unit=°C
